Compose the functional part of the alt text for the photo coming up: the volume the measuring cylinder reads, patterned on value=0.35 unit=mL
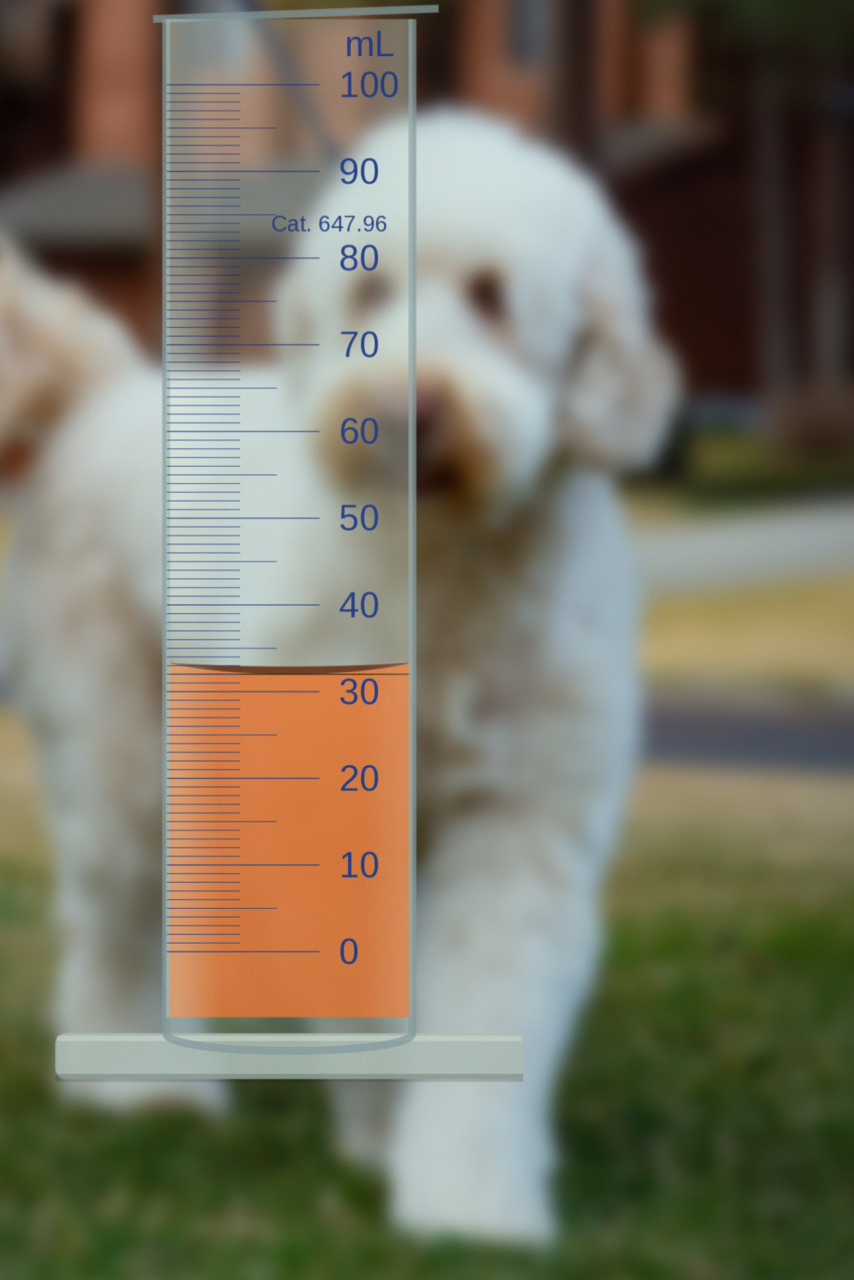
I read value=32 unit=mL
